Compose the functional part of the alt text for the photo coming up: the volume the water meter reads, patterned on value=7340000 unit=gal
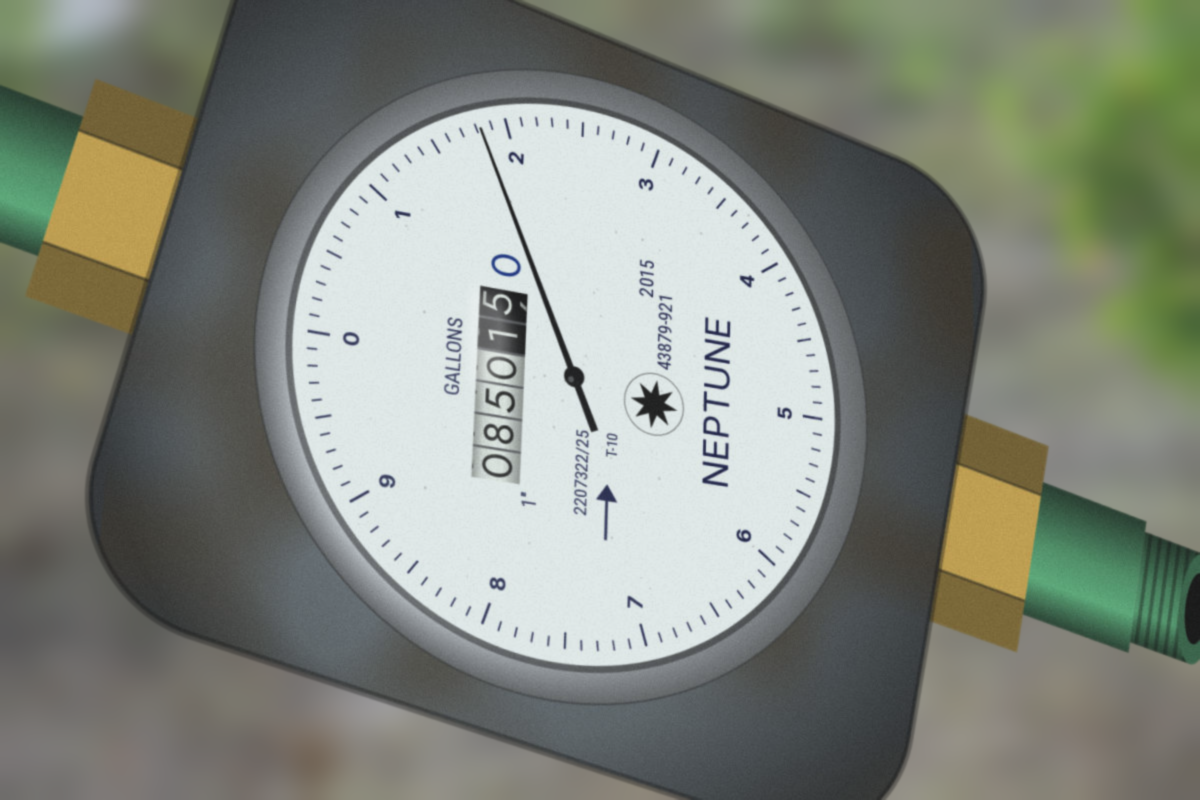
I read value=850151.8 unit=gal
